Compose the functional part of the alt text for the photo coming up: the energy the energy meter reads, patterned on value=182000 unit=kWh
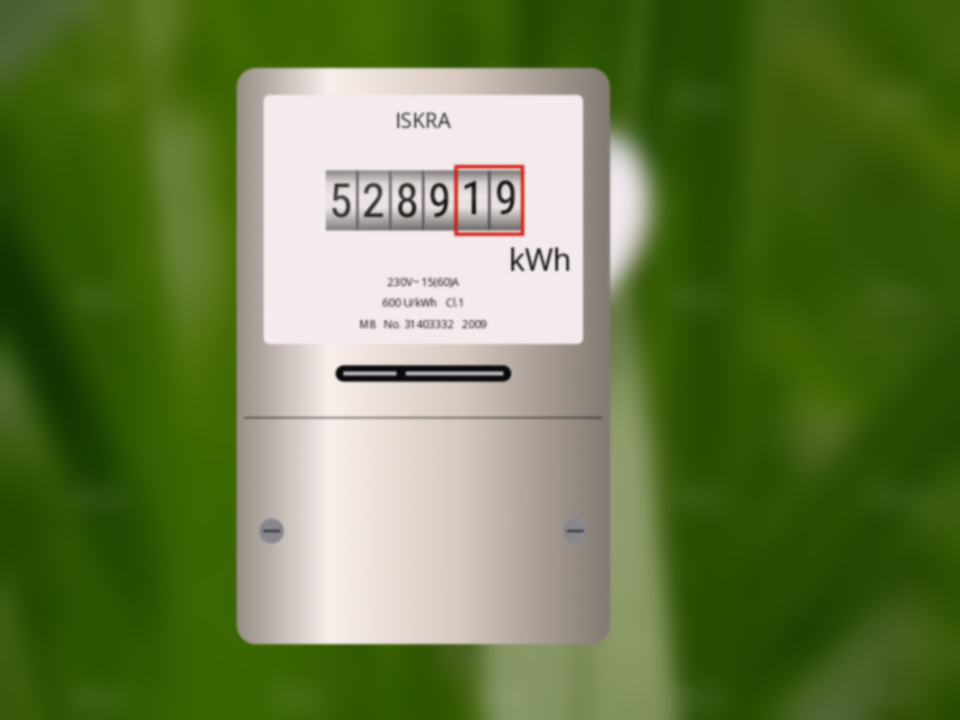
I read value=5289.19 unit=kWh
